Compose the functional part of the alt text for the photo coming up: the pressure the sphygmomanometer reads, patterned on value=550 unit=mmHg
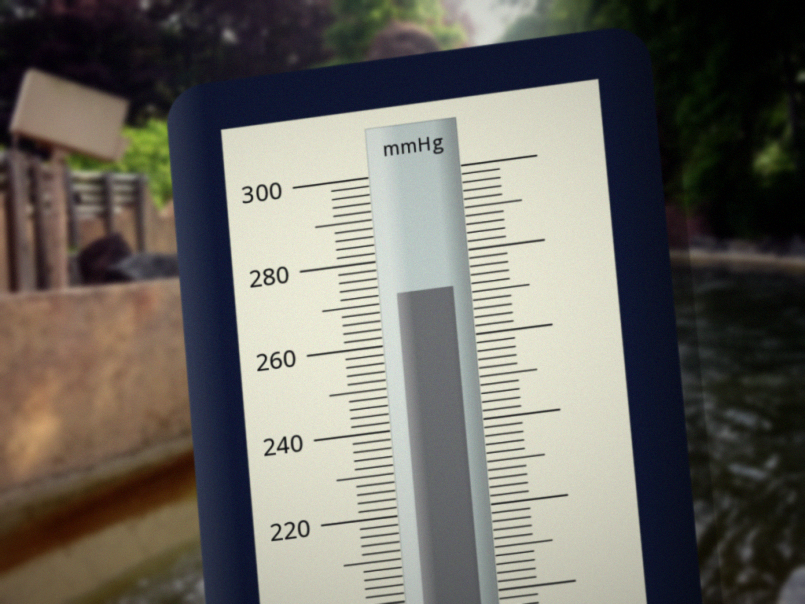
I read value=272 unit=mmHg
